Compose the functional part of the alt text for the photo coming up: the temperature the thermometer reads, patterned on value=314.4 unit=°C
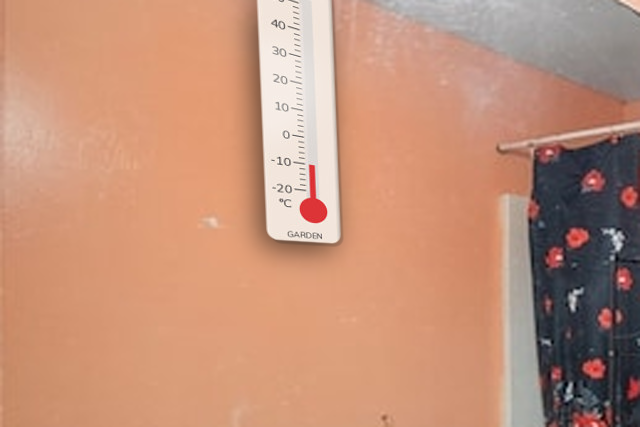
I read value=-10 unit=°C
